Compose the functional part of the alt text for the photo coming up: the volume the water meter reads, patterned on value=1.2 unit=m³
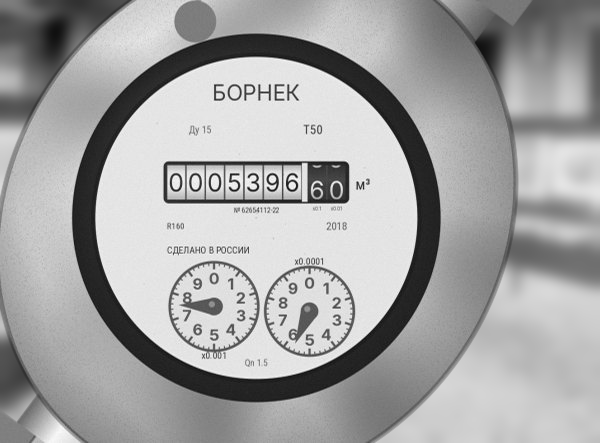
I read value=5396.5975 unit=m³
